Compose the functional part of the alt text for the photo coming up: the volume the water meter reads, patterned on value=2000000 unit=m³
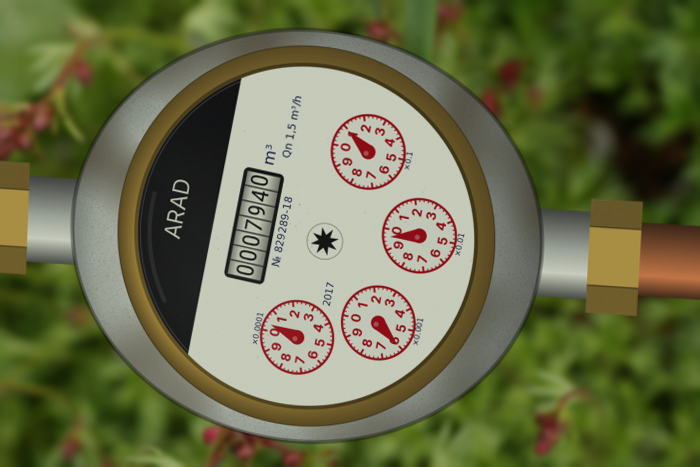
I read value=7940.0960 unit=m³
